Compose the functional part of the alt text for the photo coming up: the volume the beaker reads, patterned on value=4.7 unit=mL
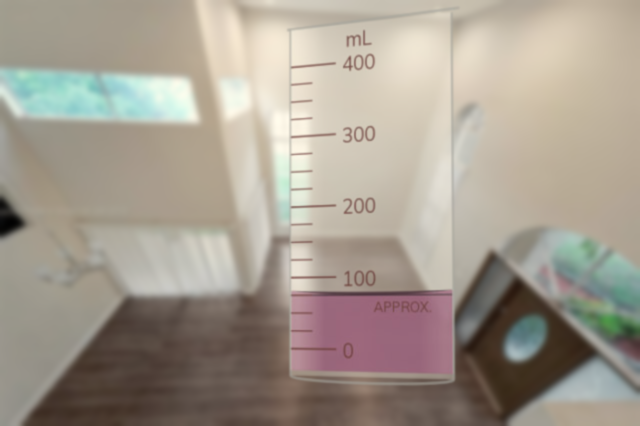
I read value=75 unit=mL
